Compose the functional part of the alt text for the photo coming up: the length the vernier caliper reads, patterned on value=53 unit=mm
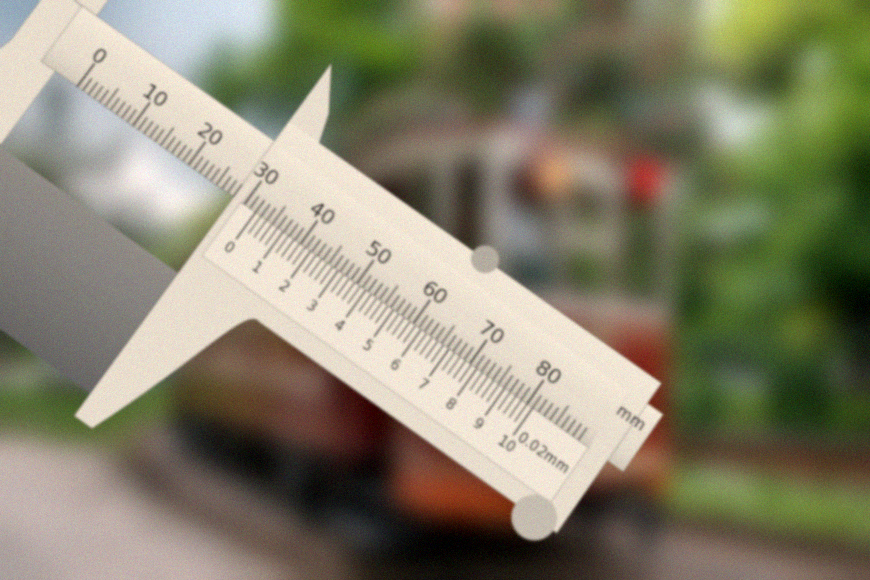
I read value=32.0 unit=mm
